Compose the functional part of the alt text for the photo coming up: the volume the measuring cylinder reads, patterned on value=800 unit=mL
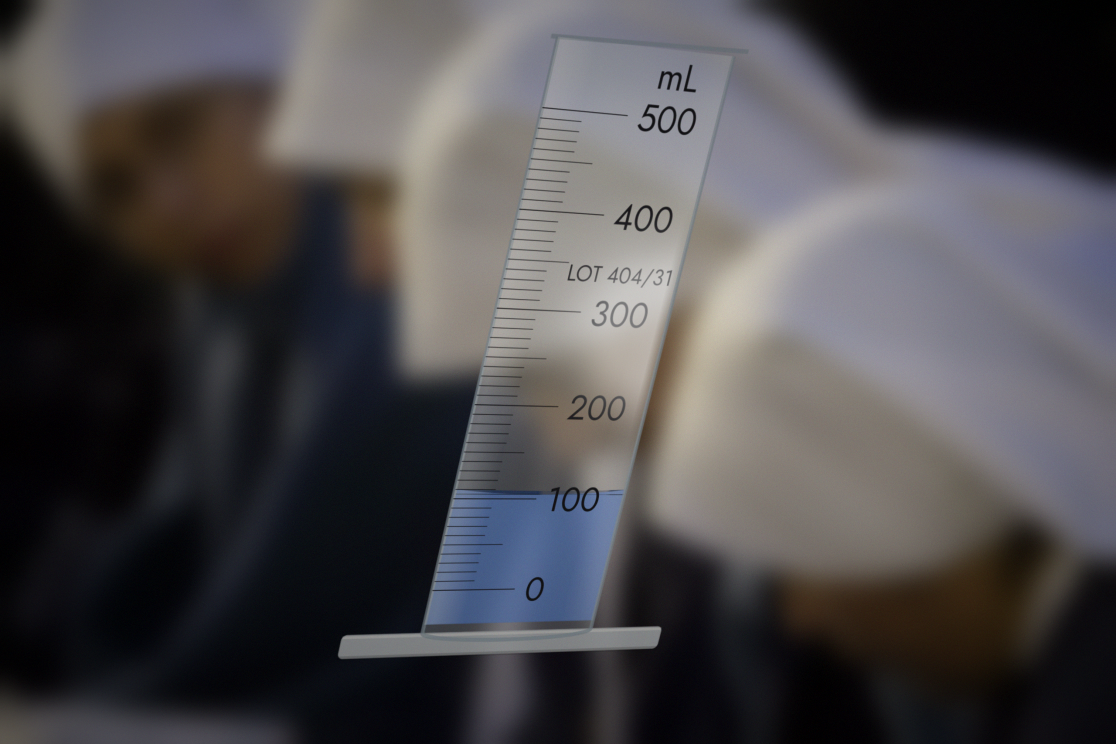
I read value=105 unit=mL
